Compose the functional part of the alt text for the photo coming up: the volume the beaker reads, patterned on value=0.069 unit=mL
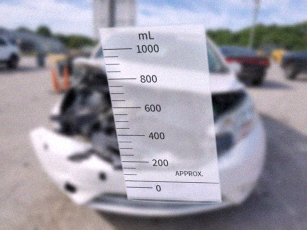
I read value=50 unit=mL
